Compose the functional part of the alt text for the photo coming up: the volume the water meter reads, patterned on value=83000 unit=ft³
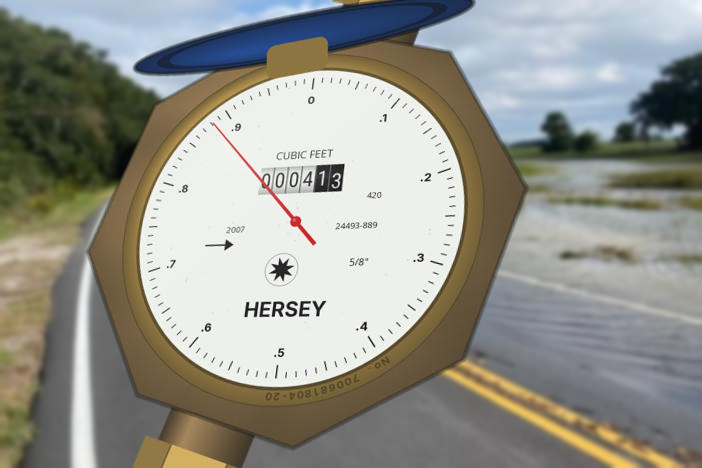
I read value=412.88 unit=ft³
